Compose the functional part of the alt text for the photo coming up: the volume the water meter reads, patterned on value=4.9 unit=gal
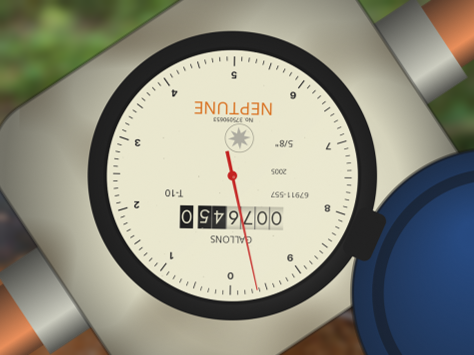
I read value=76449.6 unit=gal
